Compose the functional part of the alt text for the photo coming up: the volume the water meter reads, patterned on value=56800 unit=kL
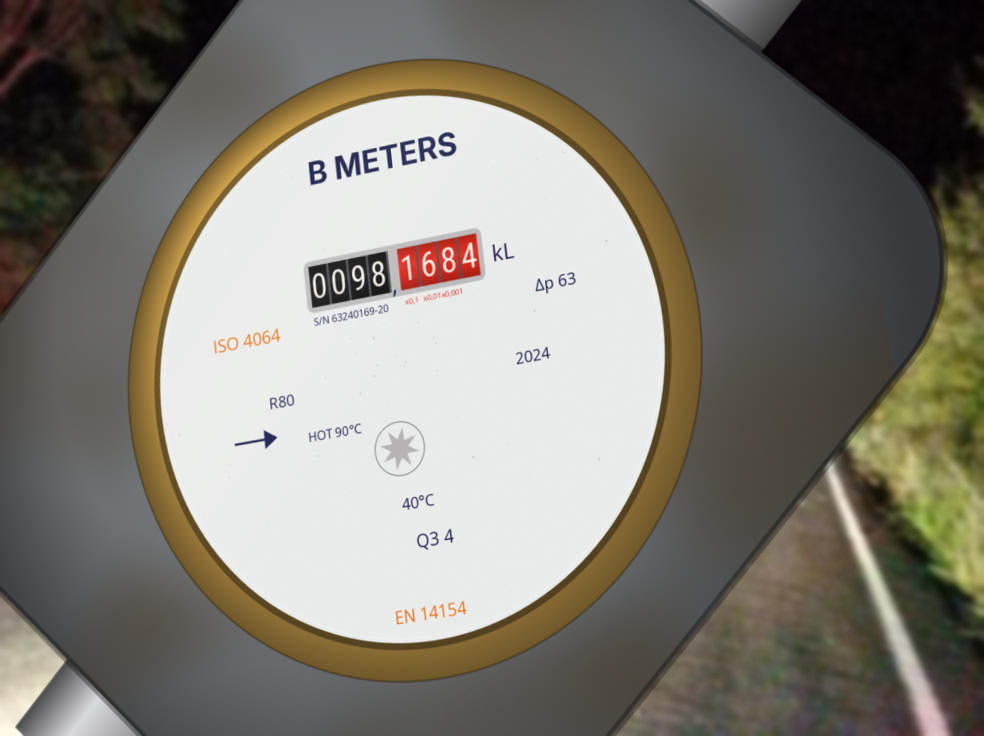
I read value=98.1684 unit=kL
